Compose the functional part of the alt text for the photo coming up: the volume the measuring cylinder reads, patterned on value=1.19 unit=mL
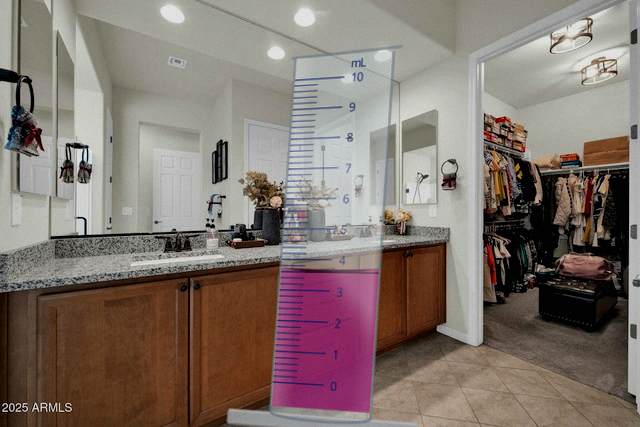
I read value=3.6 unit=mL
